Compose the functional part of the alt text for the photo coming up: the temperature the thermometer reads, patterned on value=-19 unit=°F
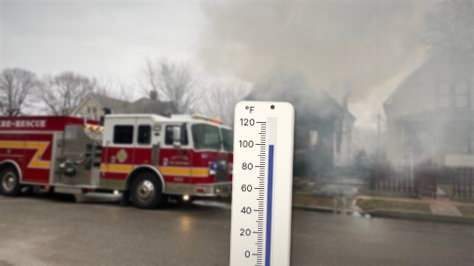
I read value=100 unit=°F
